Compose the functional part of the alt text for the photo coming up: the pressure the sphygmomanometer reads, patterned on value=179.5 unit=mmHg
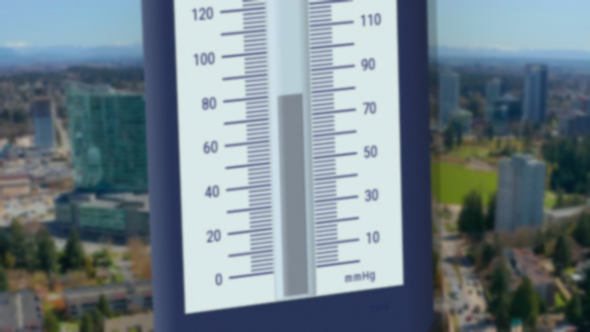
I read value=80 unit=mmHg
